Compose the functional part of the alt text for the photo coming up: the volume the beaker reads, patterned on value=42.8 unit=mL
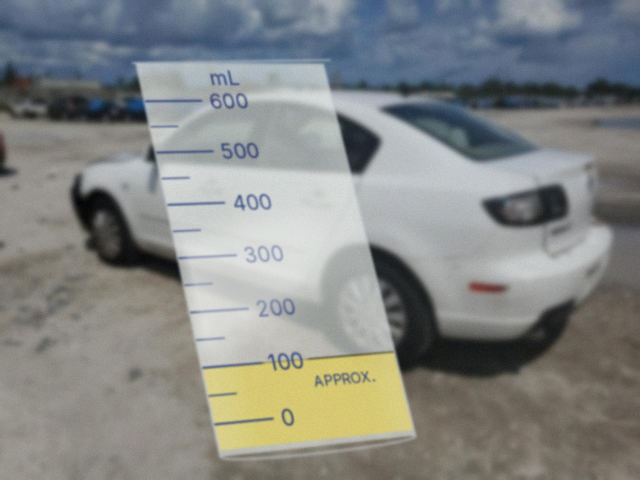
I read value=100 unit=mL
